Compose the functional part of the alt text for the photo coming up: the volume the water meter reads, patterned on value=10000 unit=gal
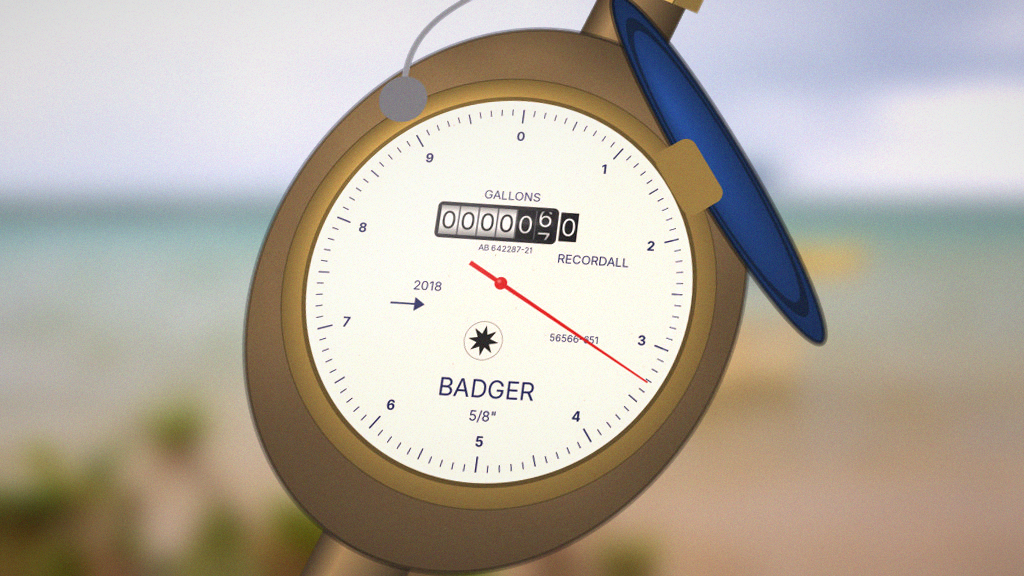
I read value=63.3 unit=gal
